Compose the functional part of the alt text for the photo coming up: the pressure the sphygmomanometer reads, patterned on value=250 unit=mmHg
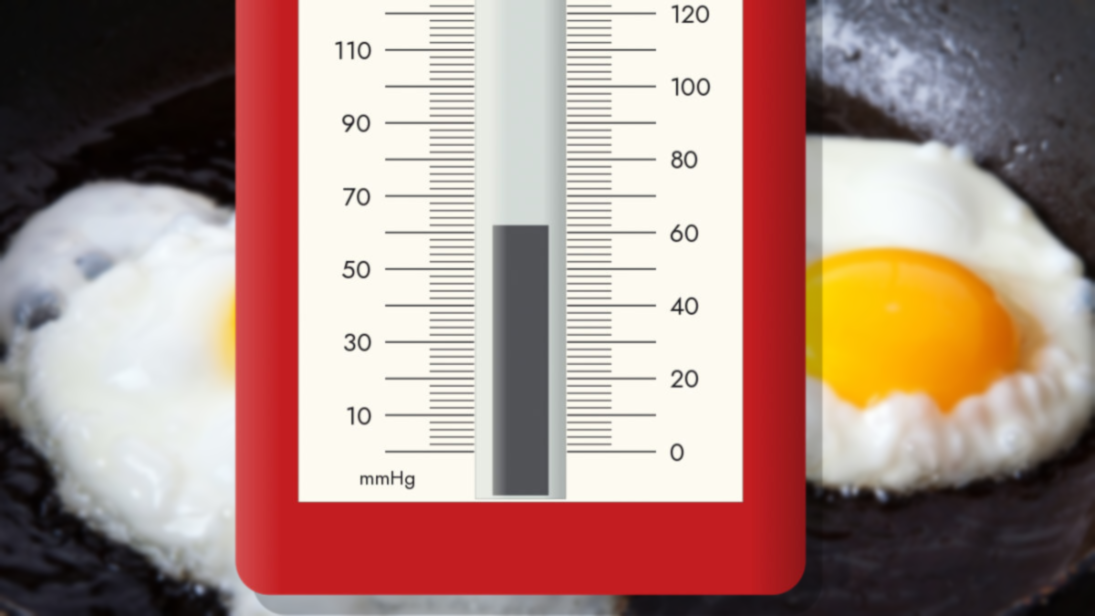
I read value=62 unit=mmHg
